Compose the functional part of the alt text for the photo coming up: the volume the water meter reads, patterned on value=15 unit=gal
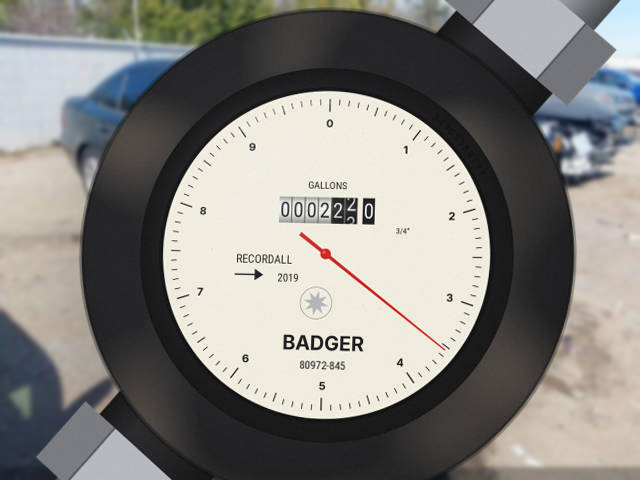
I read value=2223.5 unit=gal
